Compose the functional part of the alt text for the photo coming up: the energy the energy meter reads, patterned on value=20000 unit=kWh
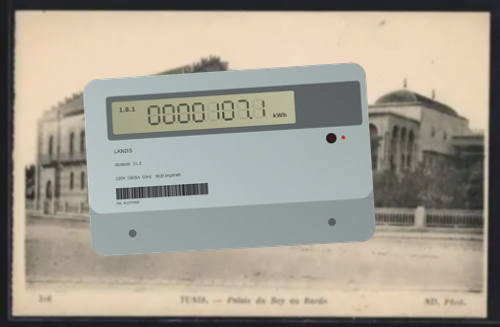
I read value=107.1 unit=kWh
